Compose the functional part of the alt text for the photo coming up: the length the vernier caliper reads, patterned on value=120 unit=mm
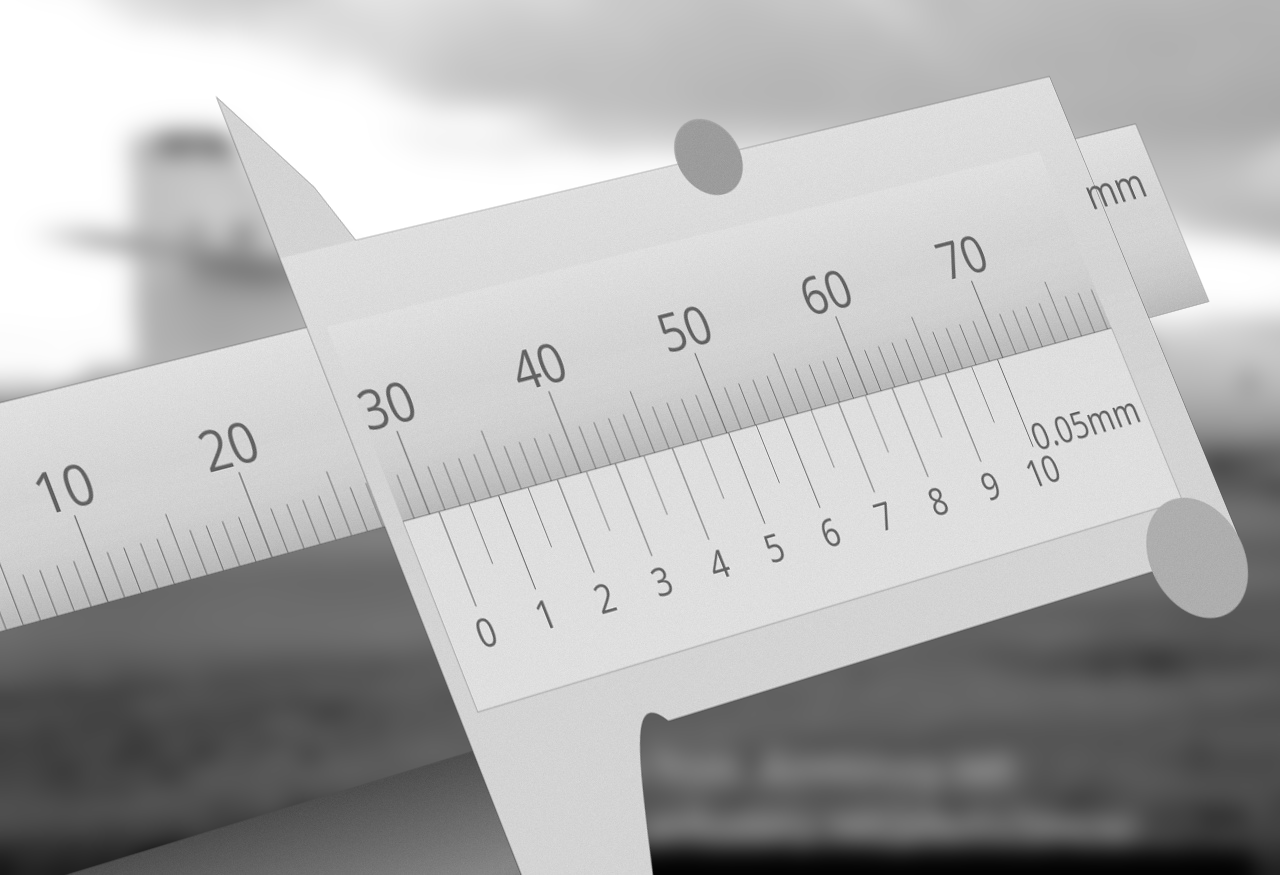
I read value=30.6 unit=mm
